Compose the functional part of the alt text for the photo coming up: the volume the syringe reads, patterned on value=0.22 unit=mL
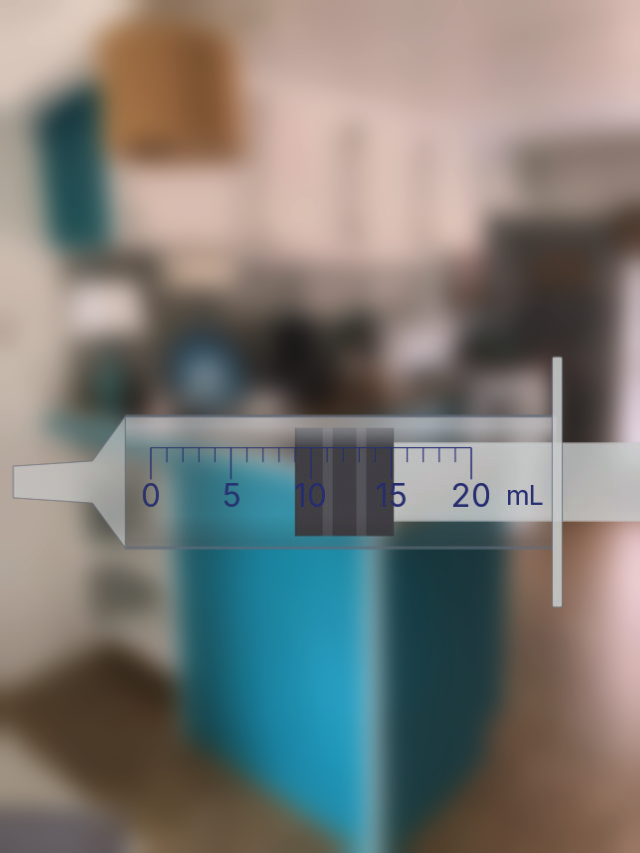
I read value=9 unit=mL
